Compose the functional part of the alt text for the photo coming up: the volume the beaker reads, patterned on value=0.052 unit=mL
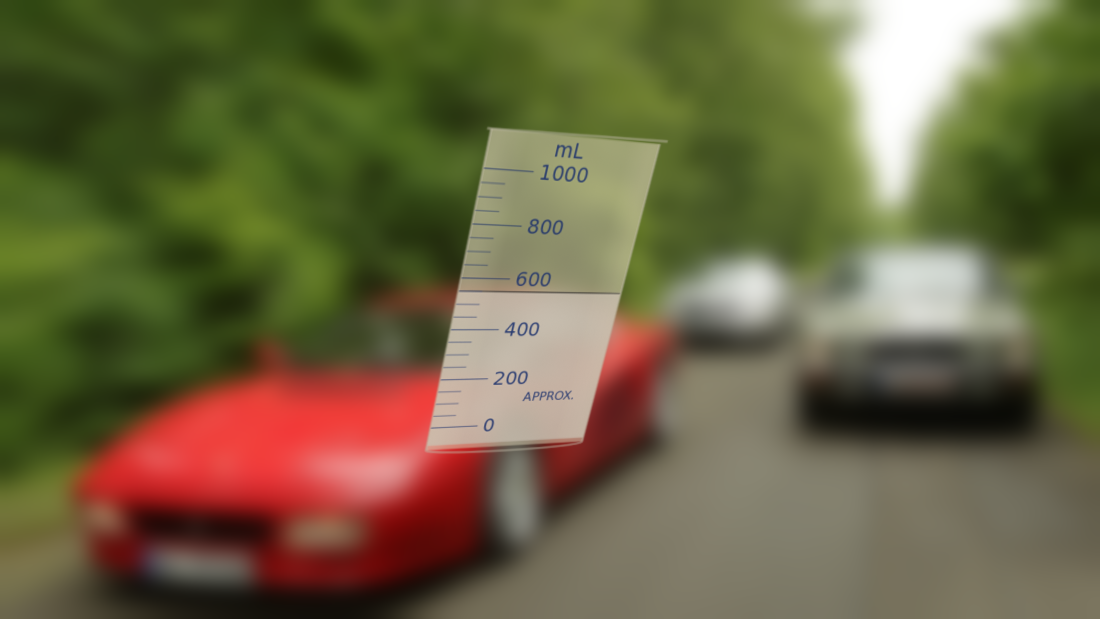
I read value=550 unit=mL
